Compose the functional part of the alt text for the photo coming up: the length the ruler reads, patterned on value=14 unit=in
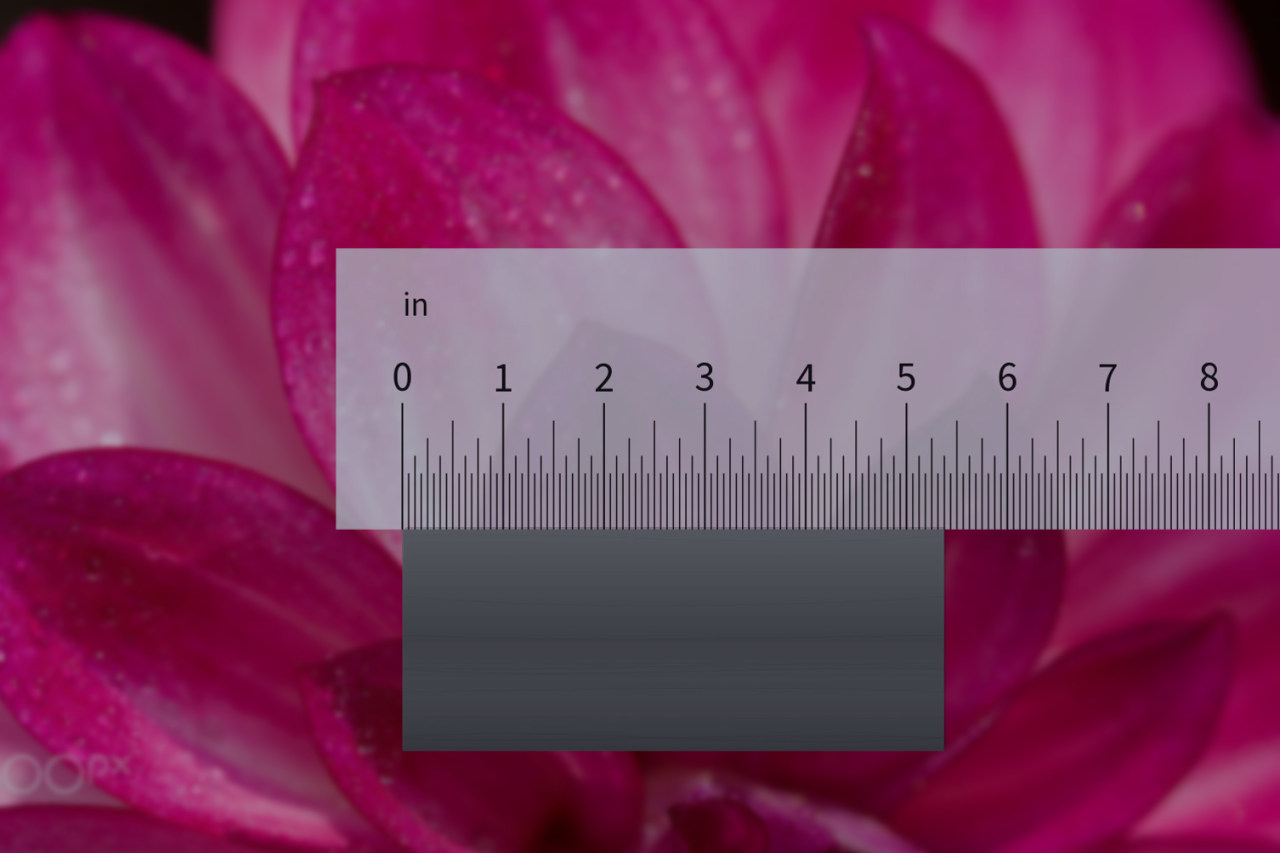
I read value=5.375 unit=in
